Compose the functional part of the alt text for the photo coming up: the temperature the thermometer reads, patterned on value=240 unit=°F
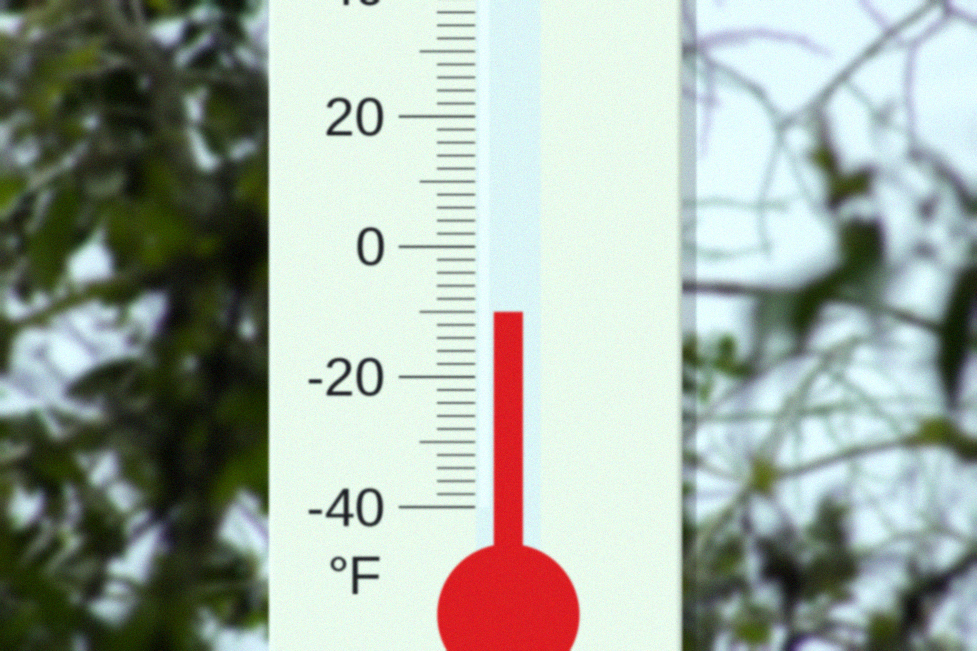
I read value=-10 unit=°F
